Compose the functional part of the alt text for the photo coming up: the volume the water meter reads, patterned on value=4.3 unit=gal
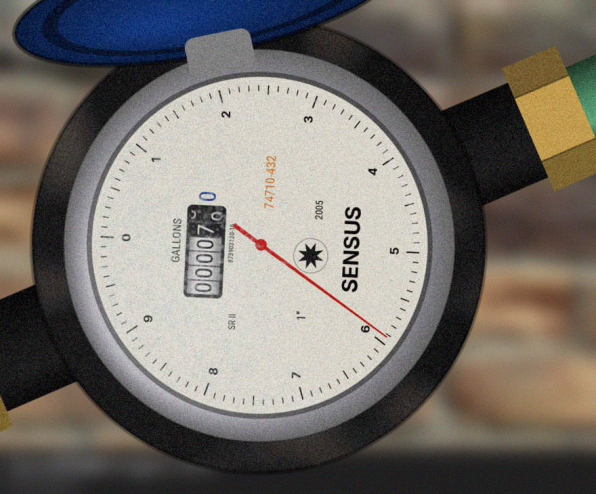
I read value=785.9 unit=gal
